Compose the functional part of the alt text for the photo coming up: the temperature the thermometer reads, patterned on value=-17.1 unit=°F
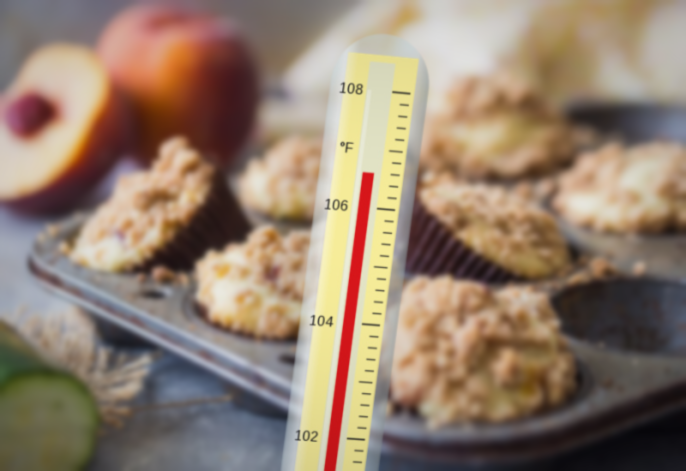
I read value=106.6 unit=°F
